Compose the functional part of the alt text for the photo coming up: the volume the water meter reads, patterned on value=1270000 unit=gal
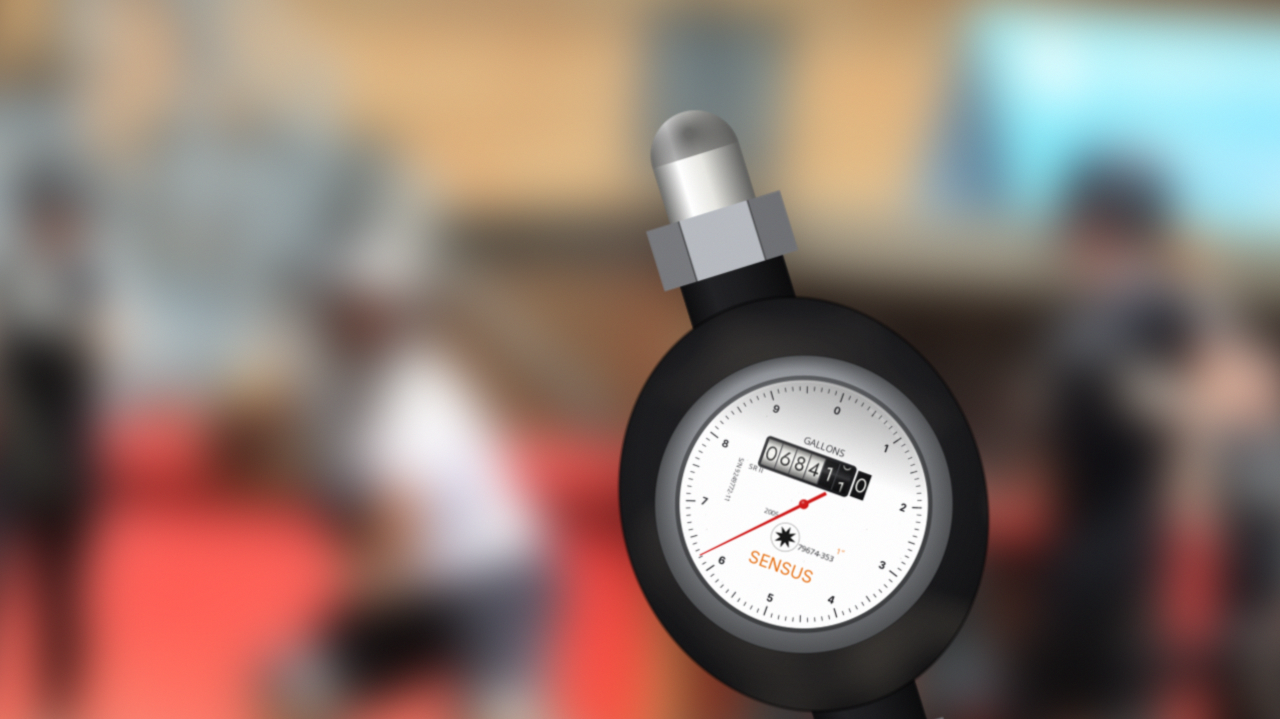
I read value=684106.2 unit=gal
